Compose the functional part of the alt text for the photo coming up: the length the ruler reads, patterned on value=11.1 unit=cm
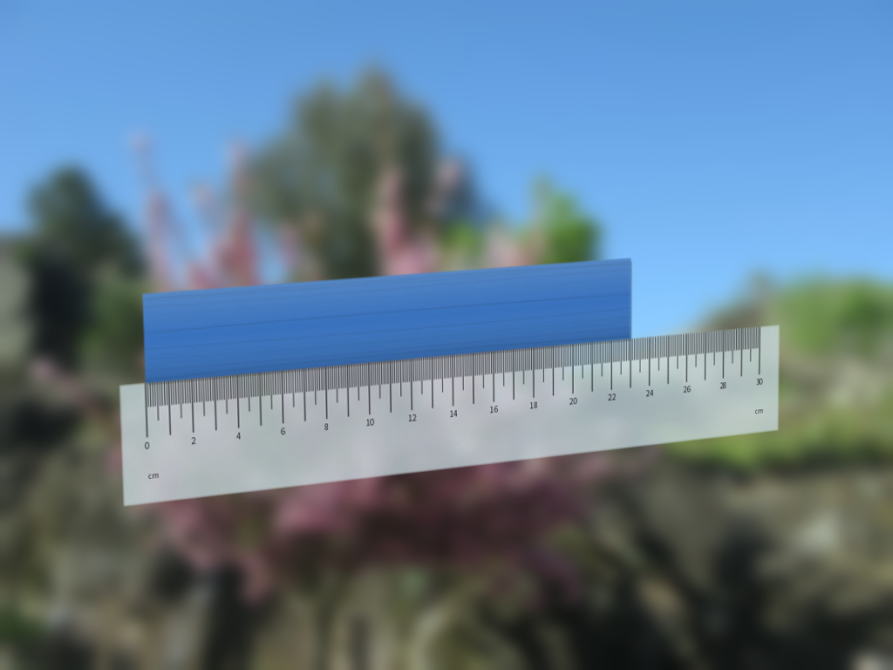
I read value=23 unit=cm
